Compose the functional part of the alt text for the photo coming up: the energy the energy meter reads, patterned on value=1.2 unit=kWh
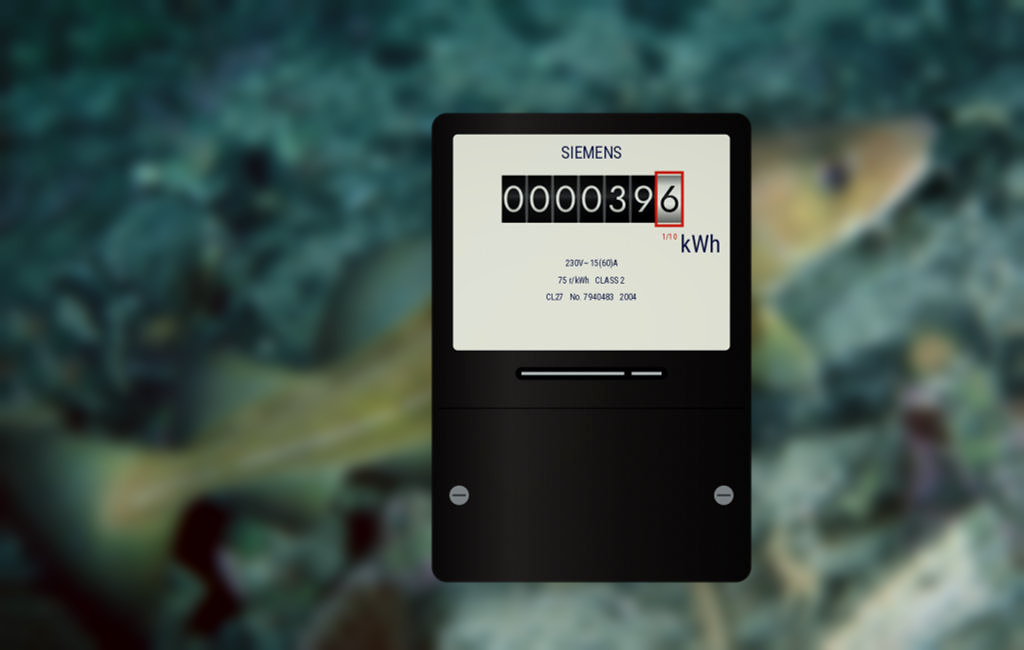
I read value=39.6 unit=kWh
